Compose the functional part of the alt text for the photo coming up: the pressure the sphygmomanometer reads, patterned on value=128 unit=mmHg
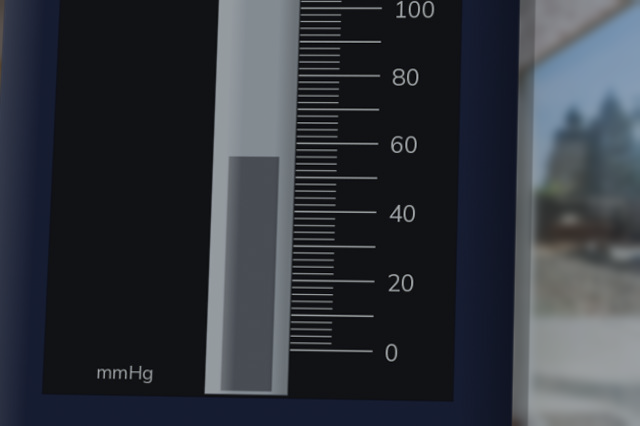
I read value=56 unit=mmHg
